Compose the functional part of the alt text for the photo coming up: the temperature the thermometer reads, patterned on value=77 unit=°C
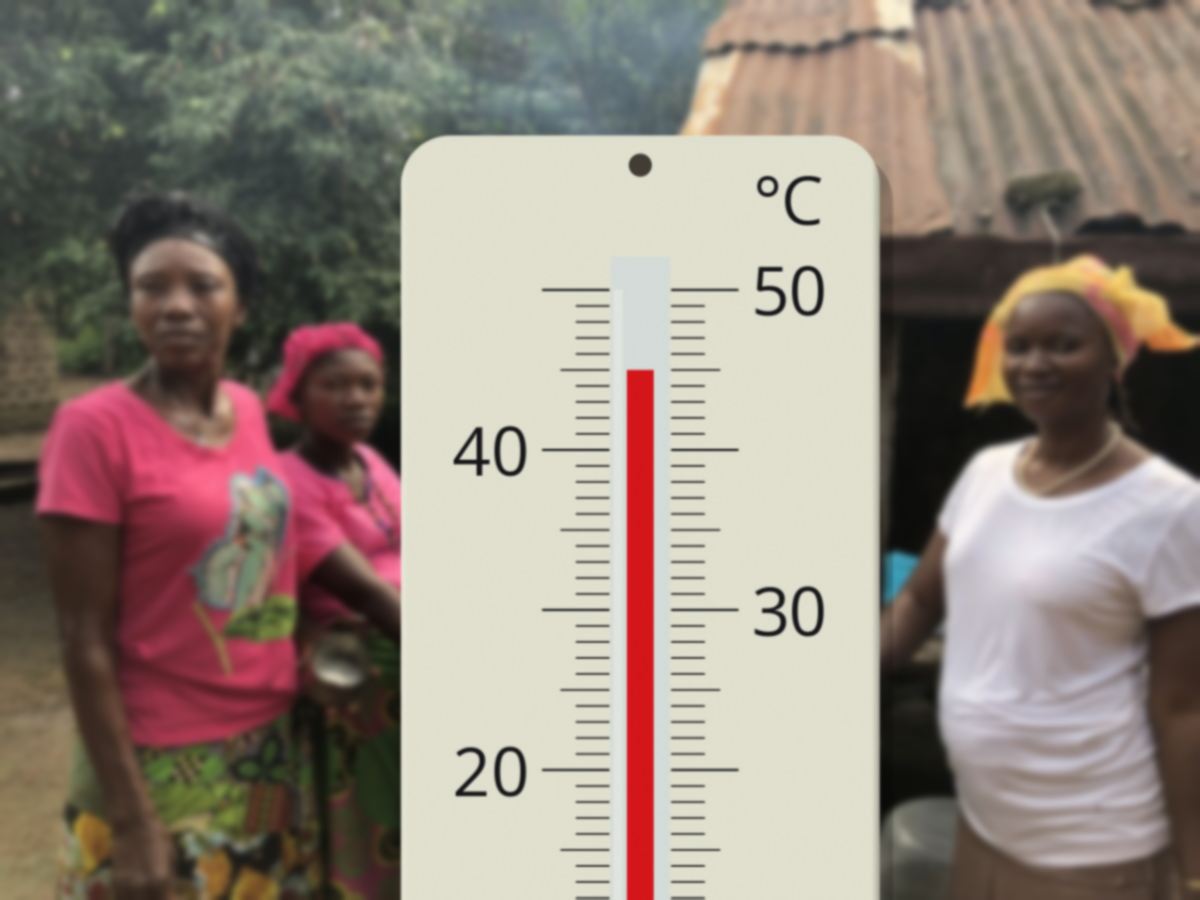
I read value=45 unit=°C
